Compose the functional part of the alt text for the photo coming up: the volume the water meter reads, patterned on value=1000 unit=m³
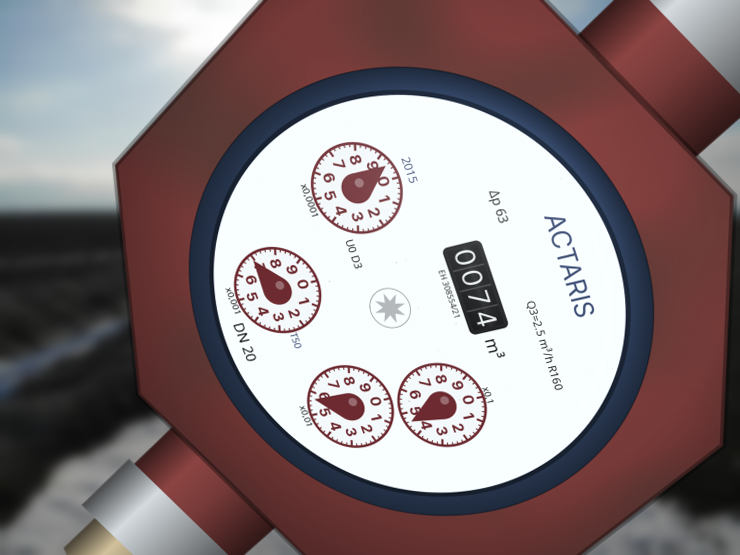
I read value=74.4569 unit=m³
